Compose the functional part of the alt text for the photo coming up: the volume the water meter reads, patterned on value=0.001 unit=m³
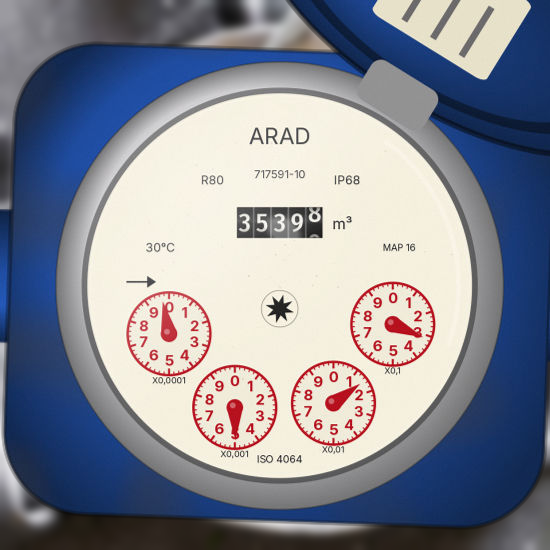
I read value=35398.3149 unit=m³
